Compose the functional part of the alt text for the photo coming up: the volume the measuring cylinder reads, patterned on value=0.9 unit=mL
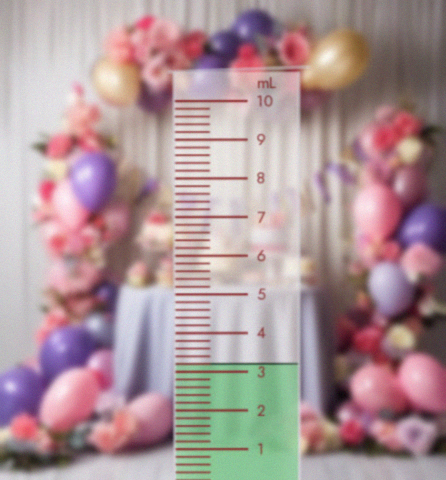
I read value=3.2 unit=mL
